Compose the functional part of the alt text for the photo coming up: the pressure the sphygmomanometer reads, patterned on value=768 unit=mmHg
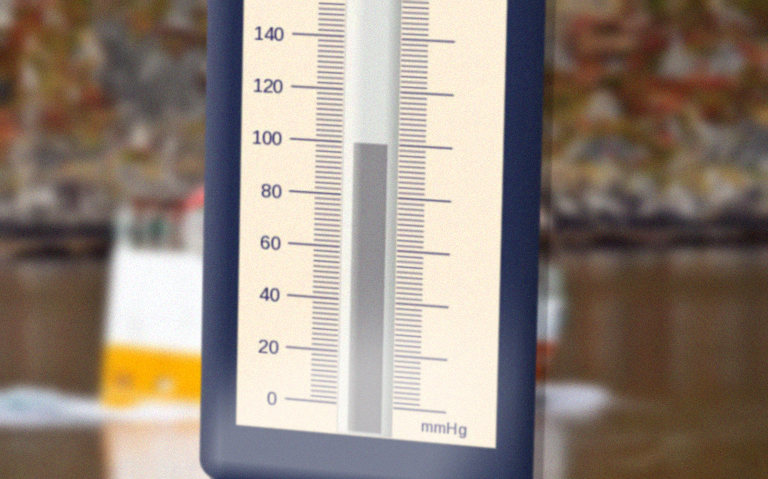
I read value=100 unit=mmHg
